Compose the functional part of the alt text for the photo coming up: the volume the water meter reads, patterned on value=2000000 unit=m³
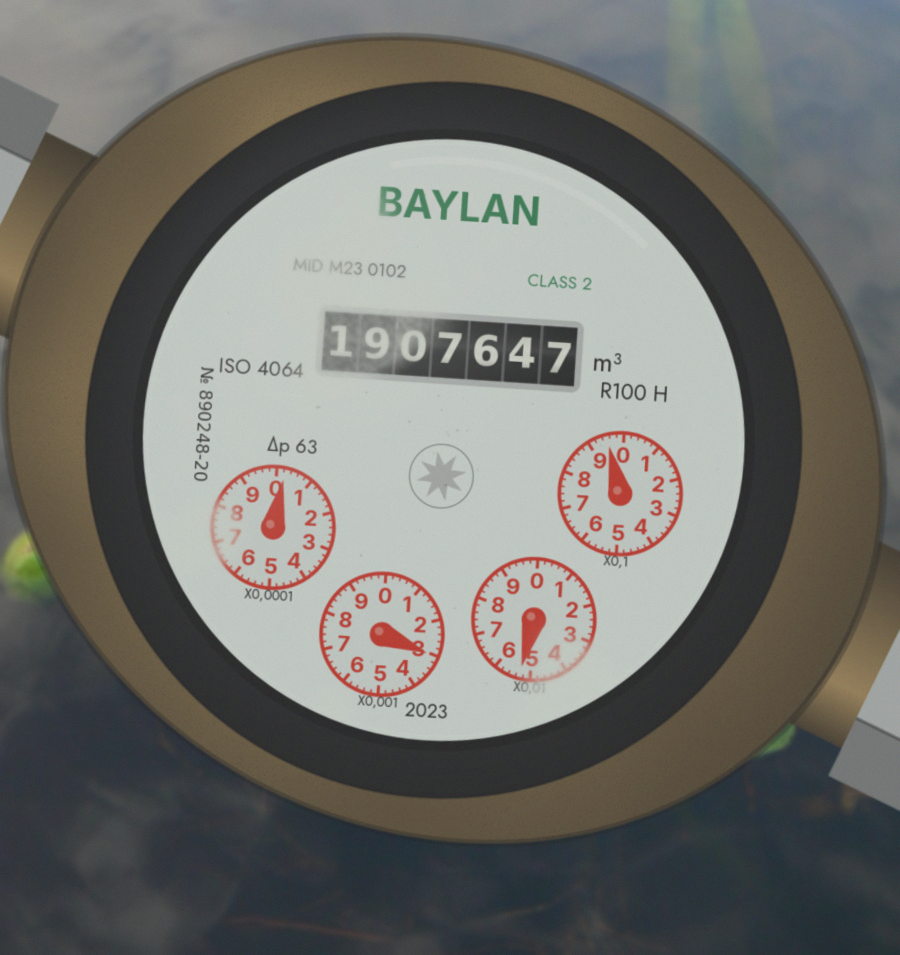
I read value=1907646.9530 unit=m³
